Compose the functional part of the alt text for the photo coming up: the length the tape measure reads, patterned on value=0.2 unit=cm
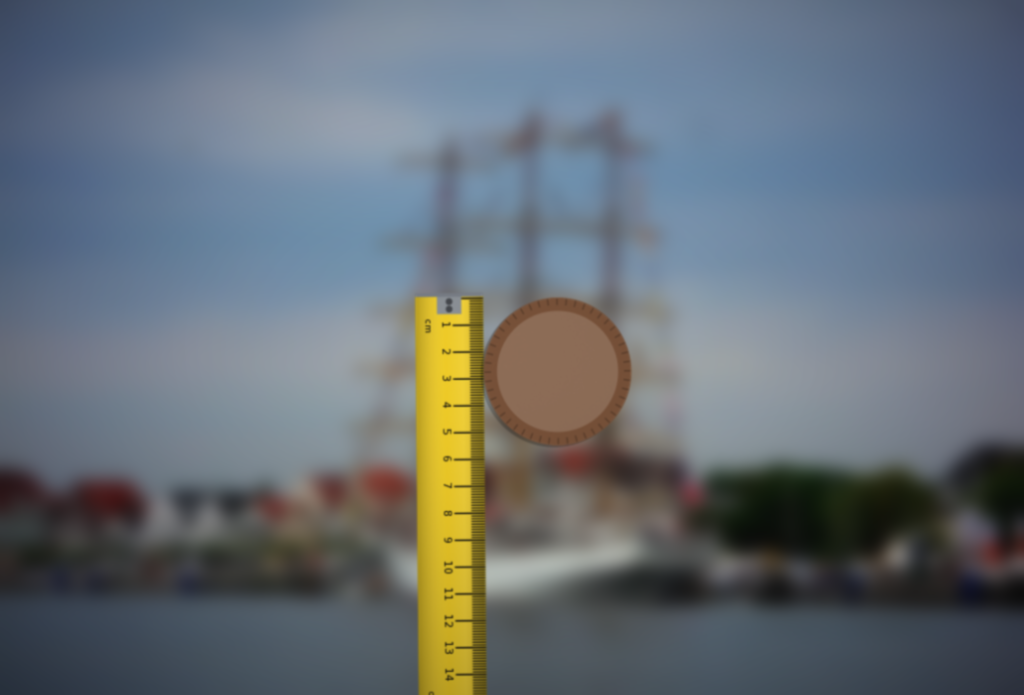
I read value=5.5 unit=cm
